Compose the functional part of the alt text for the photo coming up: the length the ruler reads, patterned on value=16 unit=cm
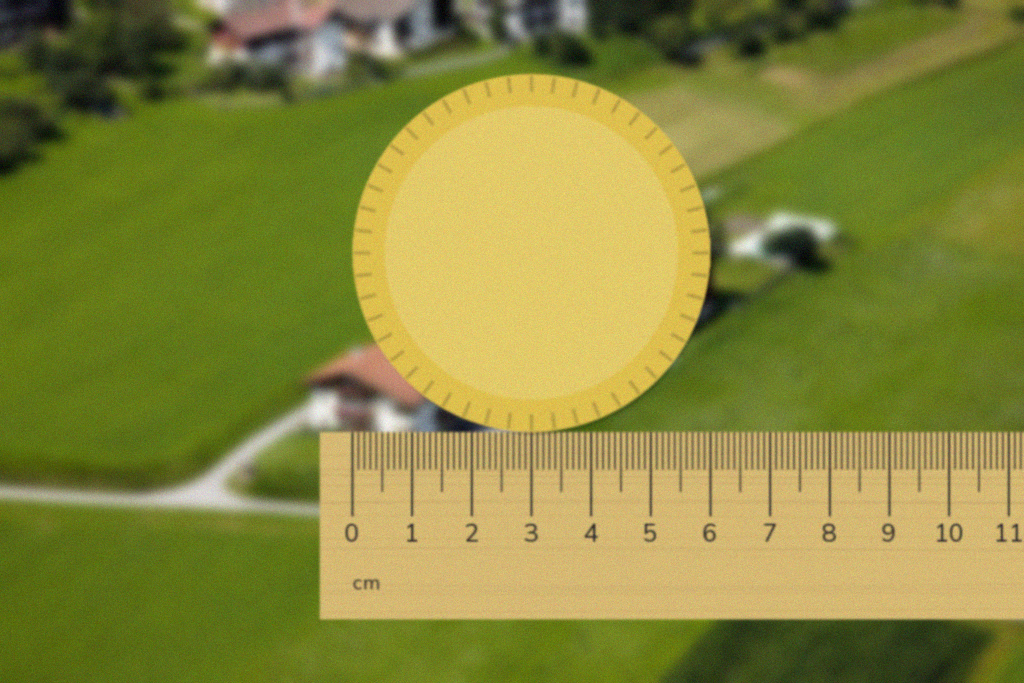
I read value=6 unit=cm
